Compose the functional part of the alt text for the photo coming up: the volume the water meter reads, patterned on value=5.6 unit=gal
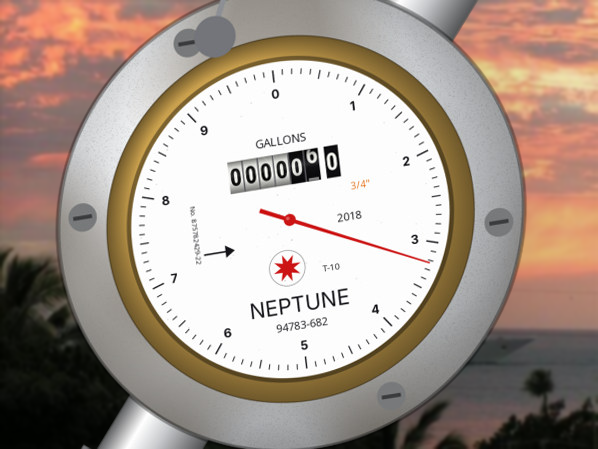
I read value=63.2 unit=gal
